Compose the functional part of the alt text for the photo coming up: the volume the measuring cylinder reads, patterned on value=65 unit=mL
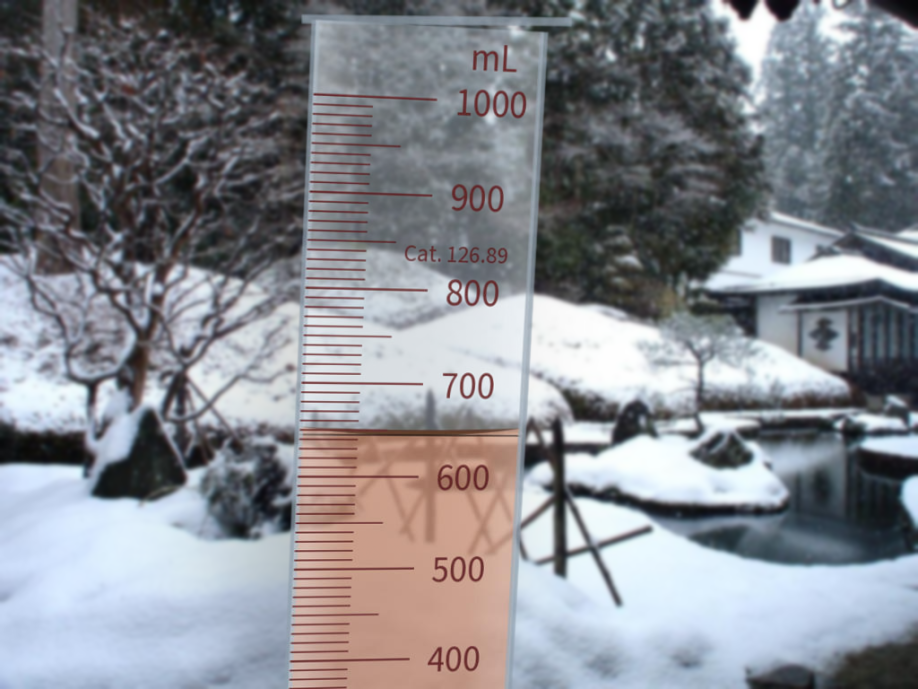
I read value=645 unit=mL
